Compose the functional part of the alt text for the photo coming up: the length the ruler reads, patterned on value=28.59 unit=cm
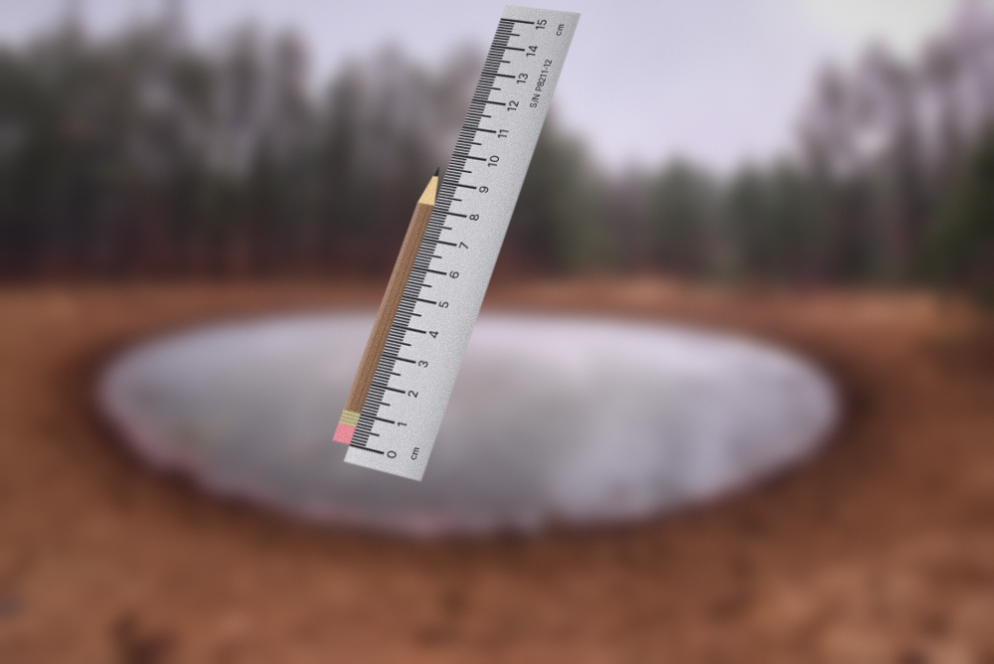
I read value=9.5 unit=cm
